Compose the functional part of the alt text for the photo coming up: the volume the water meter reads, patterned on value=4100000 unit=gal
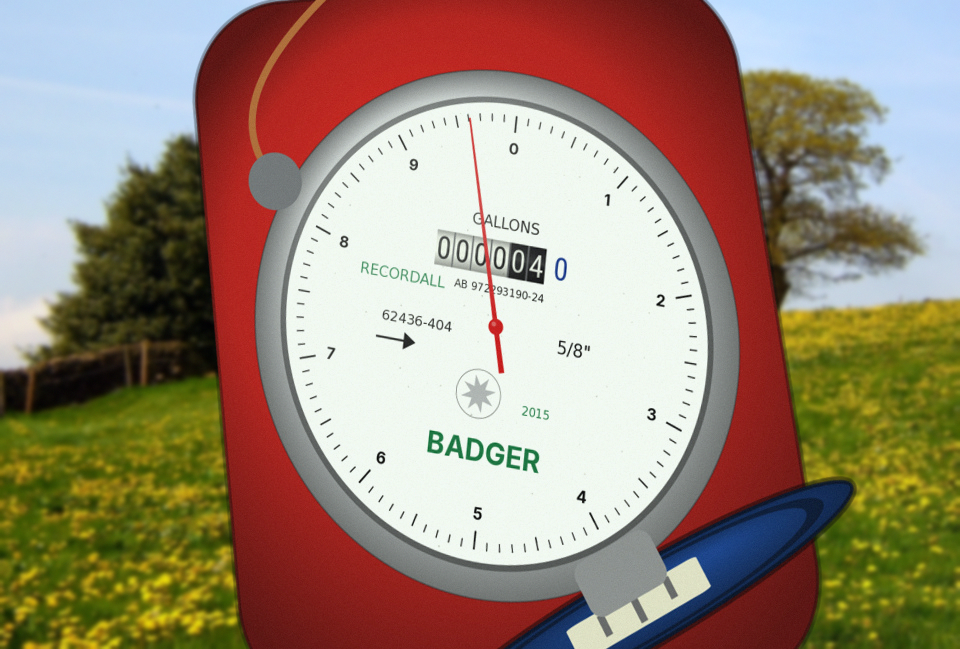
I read value=39.6 unit=gal
